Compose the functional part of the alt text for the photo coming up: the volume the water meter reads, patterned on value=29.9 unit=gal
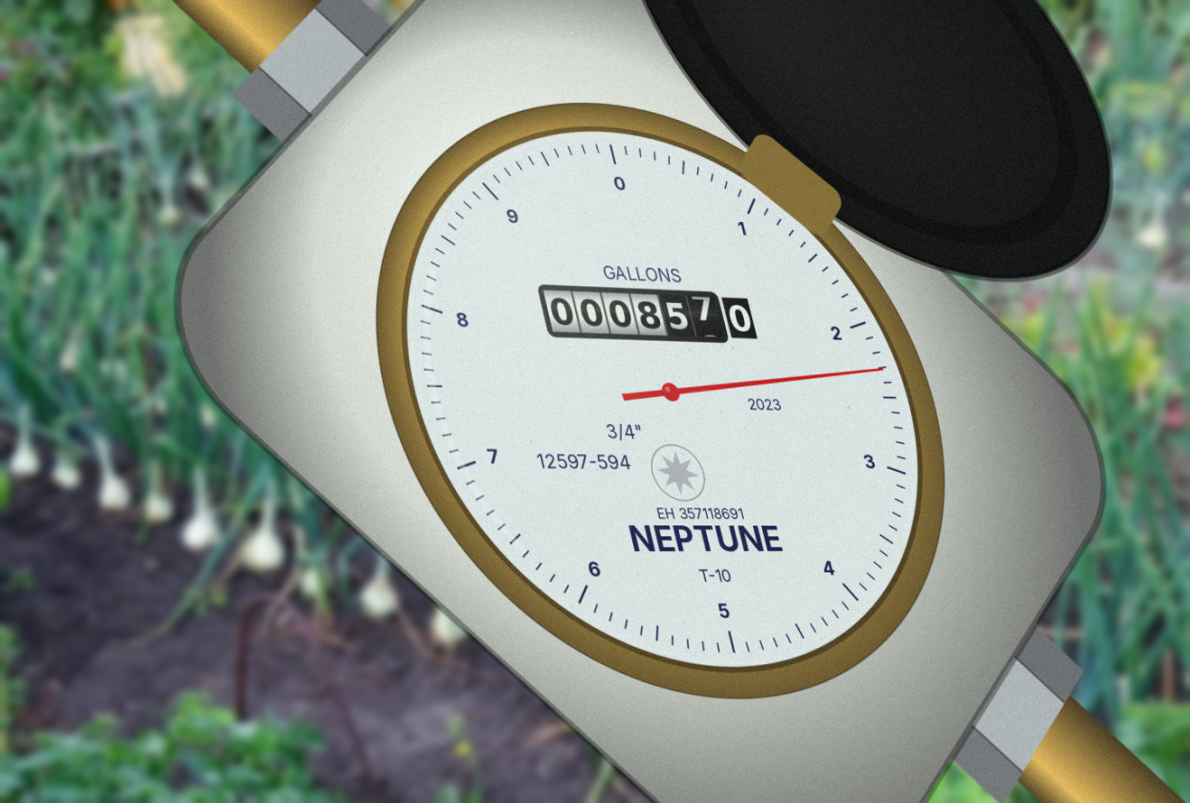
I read value=8572.3 unit=gal
